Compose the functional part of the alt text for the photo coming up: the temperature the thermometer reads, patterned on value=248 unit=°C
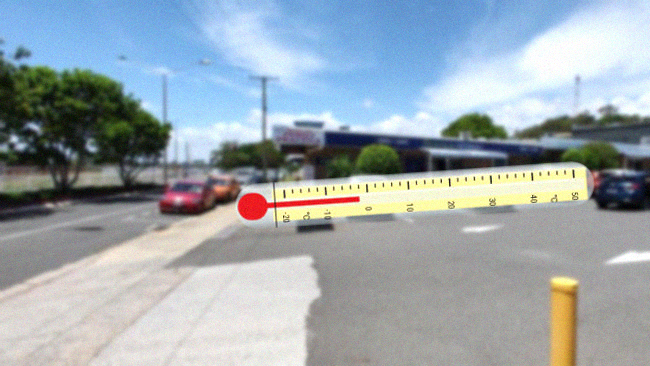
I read value=-2 unit=°C
